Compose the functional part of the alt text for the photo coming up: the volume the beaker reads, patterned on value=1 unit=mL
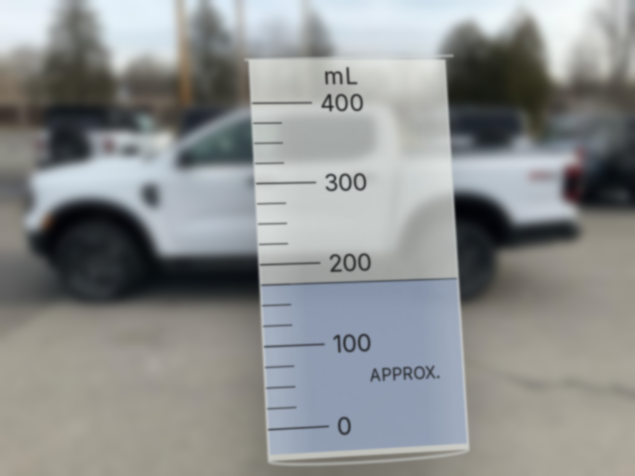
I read value=175 unit=mL
